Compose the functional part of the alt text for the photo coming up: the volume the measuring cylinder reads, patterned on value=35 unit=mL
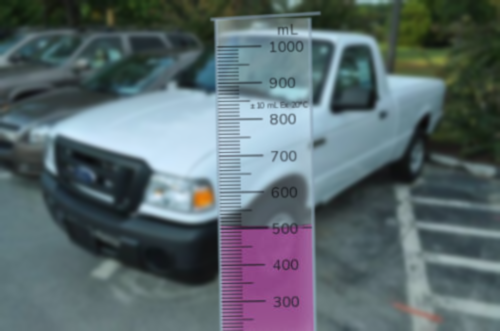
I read value=500 unit=mL
